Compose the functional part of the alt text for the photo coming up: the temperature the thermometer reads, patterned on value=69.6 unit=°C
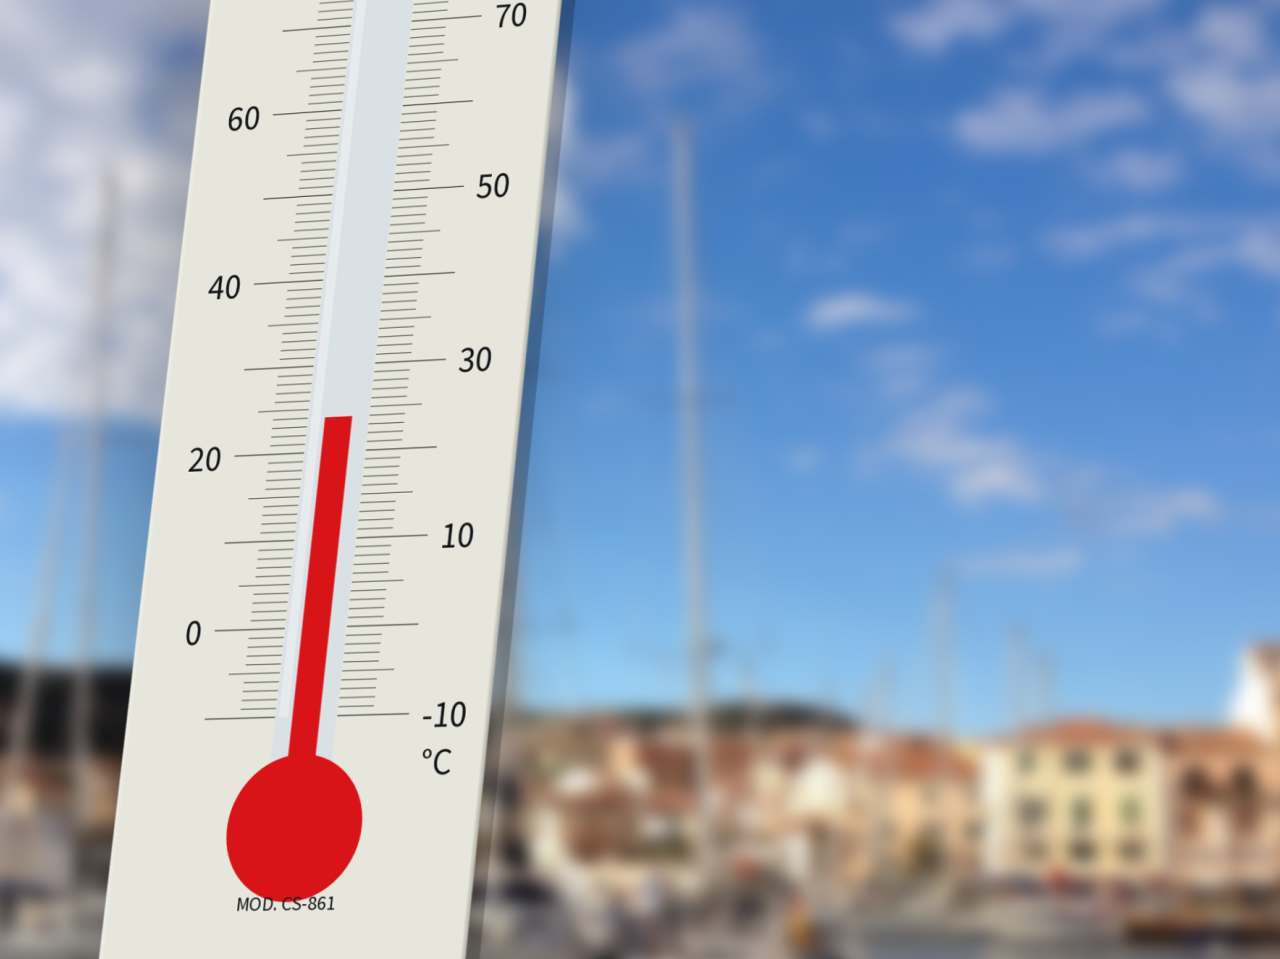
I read value=24 unit=°C
